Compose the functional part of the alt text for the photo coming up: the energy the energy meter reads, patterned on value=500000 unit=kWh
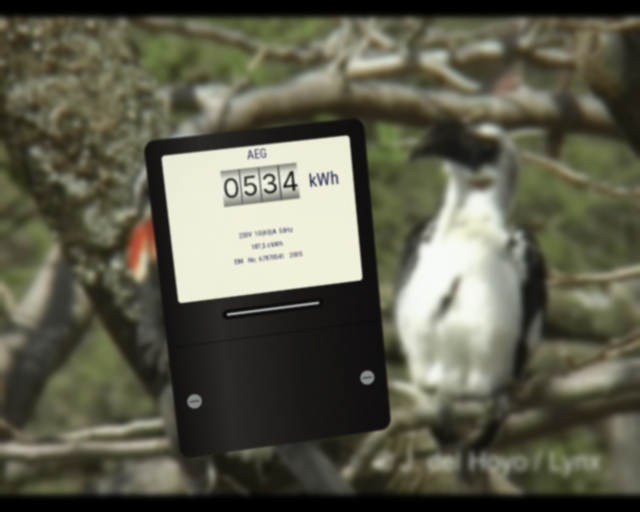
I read value=534 unit=kWh
